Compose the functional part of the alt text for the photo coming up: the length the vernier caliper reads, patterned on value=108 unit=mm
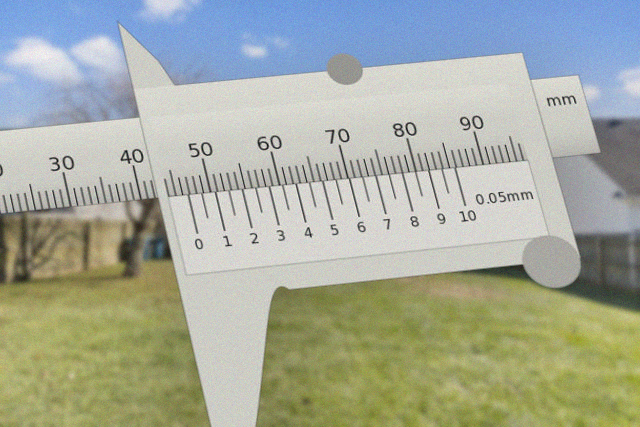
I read value=46.8 unit=mm
